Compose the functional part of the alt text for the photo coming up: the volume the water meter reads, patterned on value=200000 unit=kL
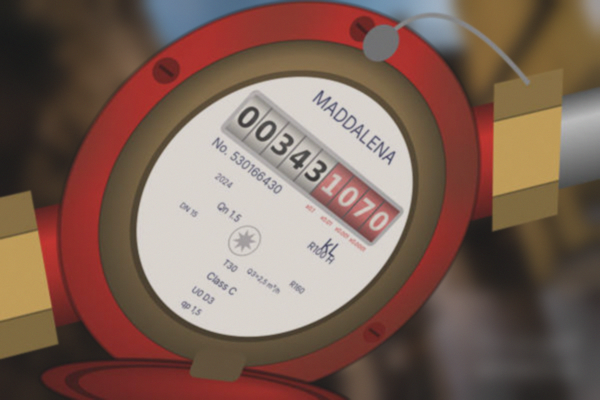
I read value=343.1070 unit=kL
